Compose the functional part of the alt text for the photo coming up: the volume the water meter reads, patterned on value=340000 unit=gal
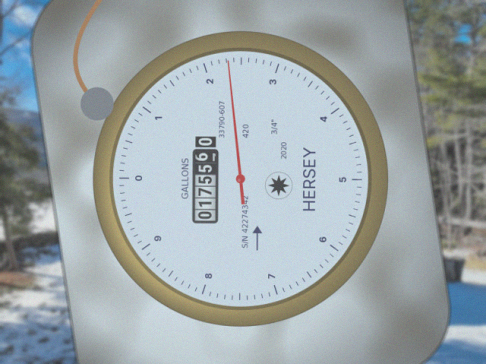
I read value=175562.3 unit=gal
